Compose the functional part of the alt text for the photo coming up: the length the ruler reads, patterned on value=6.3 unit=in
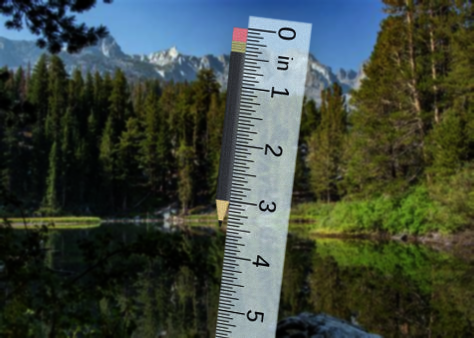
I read value=3.5 unit=in
